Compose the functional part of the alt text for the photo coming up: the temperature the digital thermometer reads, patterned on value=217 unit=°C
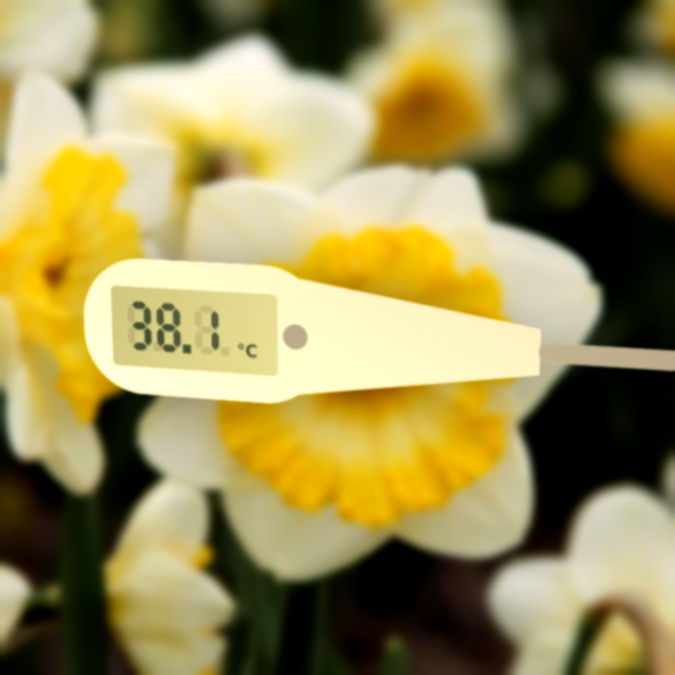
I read value=38.1 unit=°C
